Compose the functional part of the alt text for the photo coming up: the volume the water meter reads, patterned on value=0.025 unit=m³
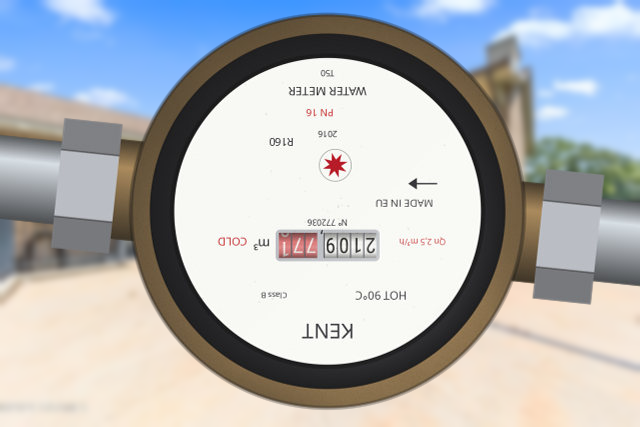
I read value=2109.771 unit=m³
